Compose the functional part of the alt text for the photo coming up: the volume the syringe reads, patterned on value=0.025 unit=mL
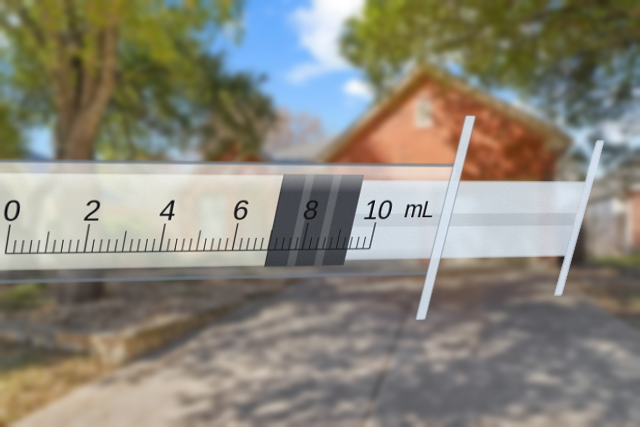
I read value=7 unit=mL
